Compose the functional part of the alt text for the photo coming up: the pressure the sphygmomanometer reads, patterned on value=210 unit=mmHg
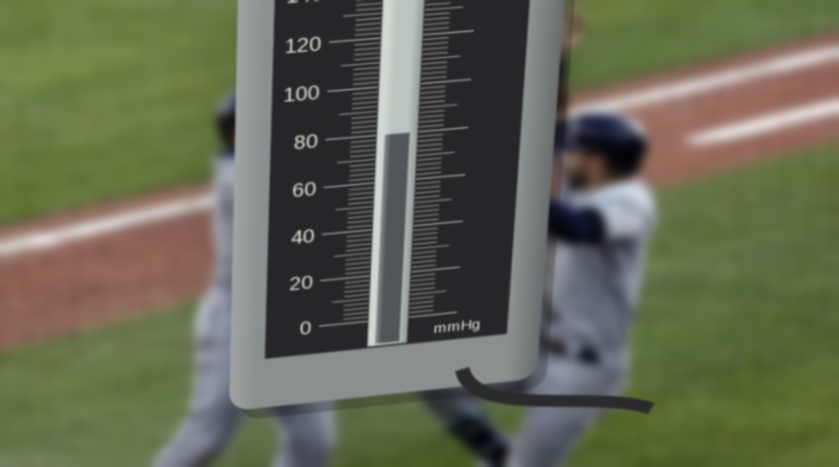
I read value=80 unit=mmHg
